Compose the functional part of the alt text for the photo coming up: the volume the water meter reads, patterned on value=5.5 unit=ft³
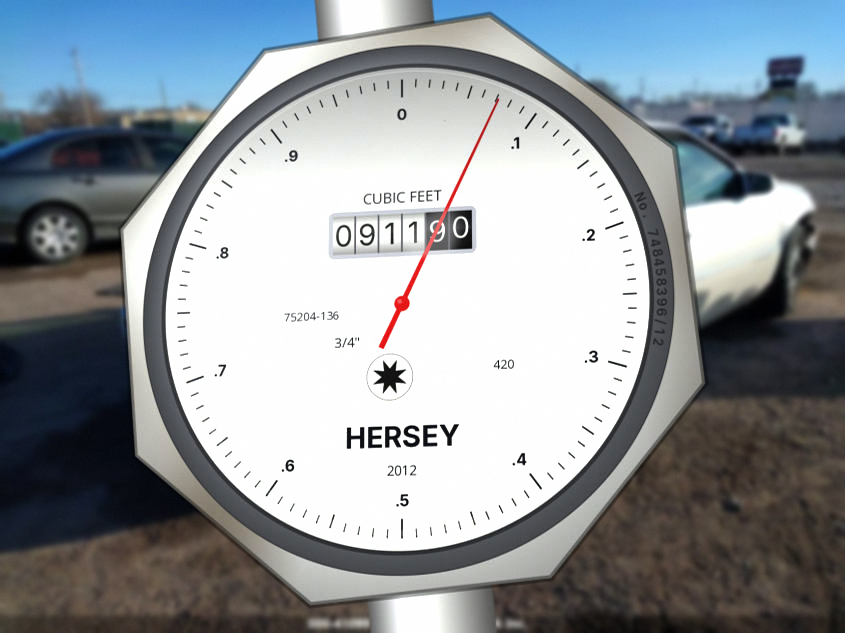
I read value=91190.07 unit=ft³
